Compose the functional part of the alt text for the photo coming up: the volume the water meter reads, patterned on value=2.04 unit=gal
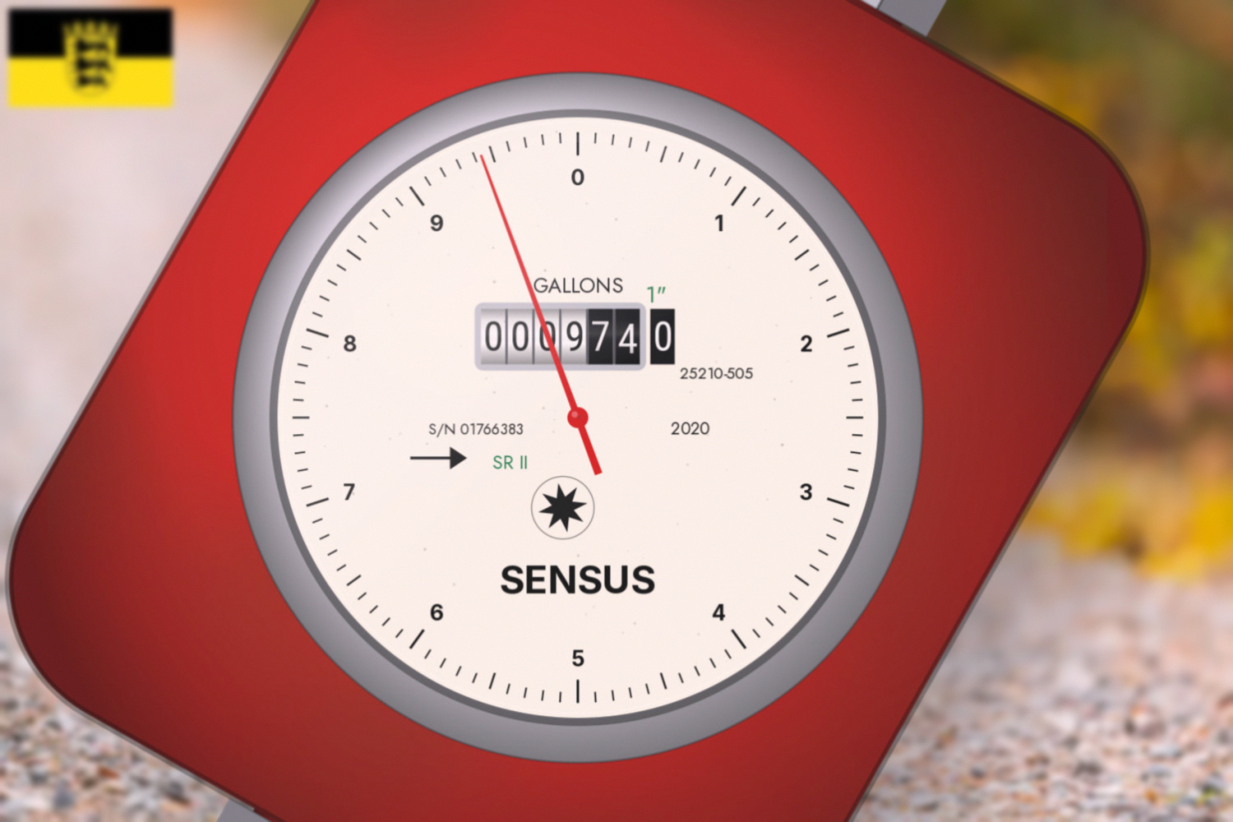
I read value=9739.4 unit=gal
